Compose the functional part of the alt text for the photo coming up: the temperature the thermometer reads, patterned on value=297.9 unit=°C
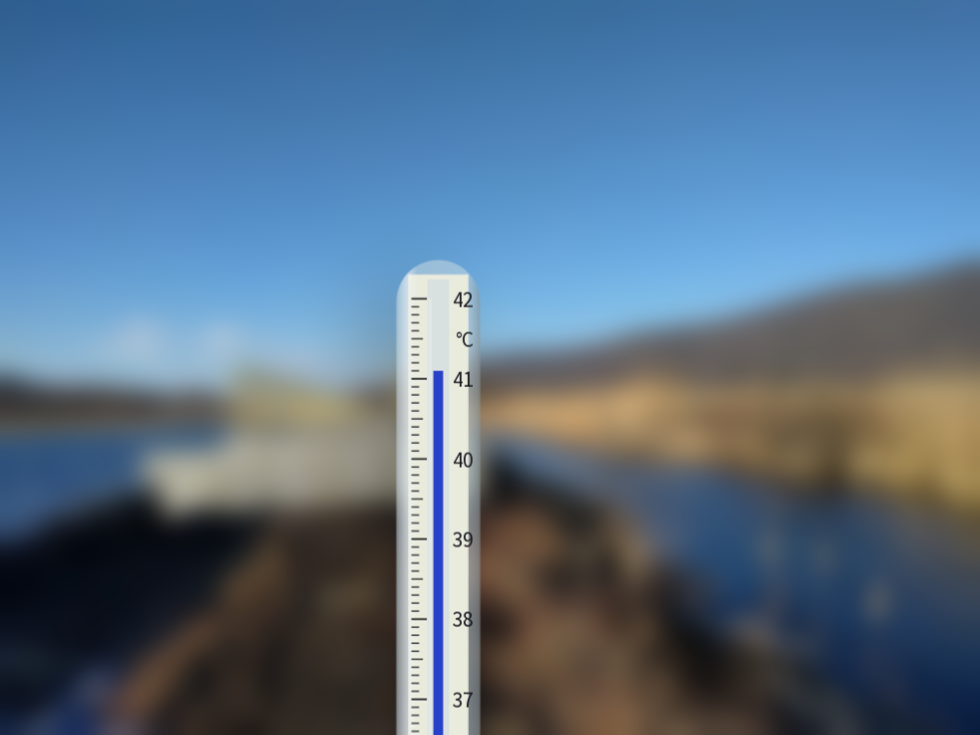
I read value=41.1 unit=°C
